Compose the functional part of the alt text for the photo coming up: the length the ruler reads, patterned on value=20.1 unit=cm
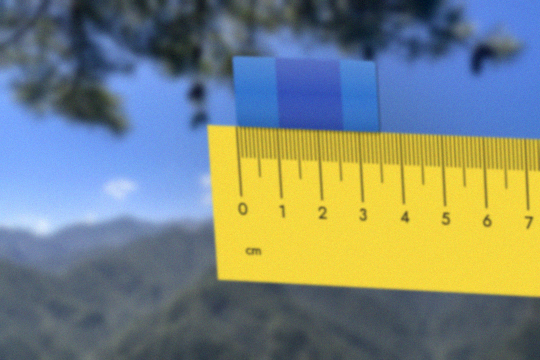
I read value=3.5 unit=cm
